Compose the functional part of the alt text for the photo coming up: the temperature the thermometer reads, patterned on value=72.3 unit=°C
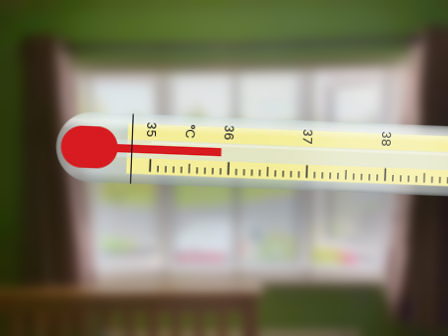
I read value=35.9 unit=°C
